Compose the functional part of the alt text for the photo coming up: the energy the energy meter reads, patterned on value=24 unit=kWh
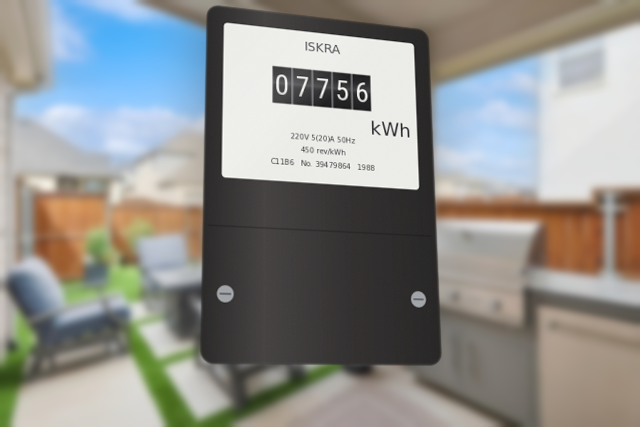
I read value=7756 unit=kWh
